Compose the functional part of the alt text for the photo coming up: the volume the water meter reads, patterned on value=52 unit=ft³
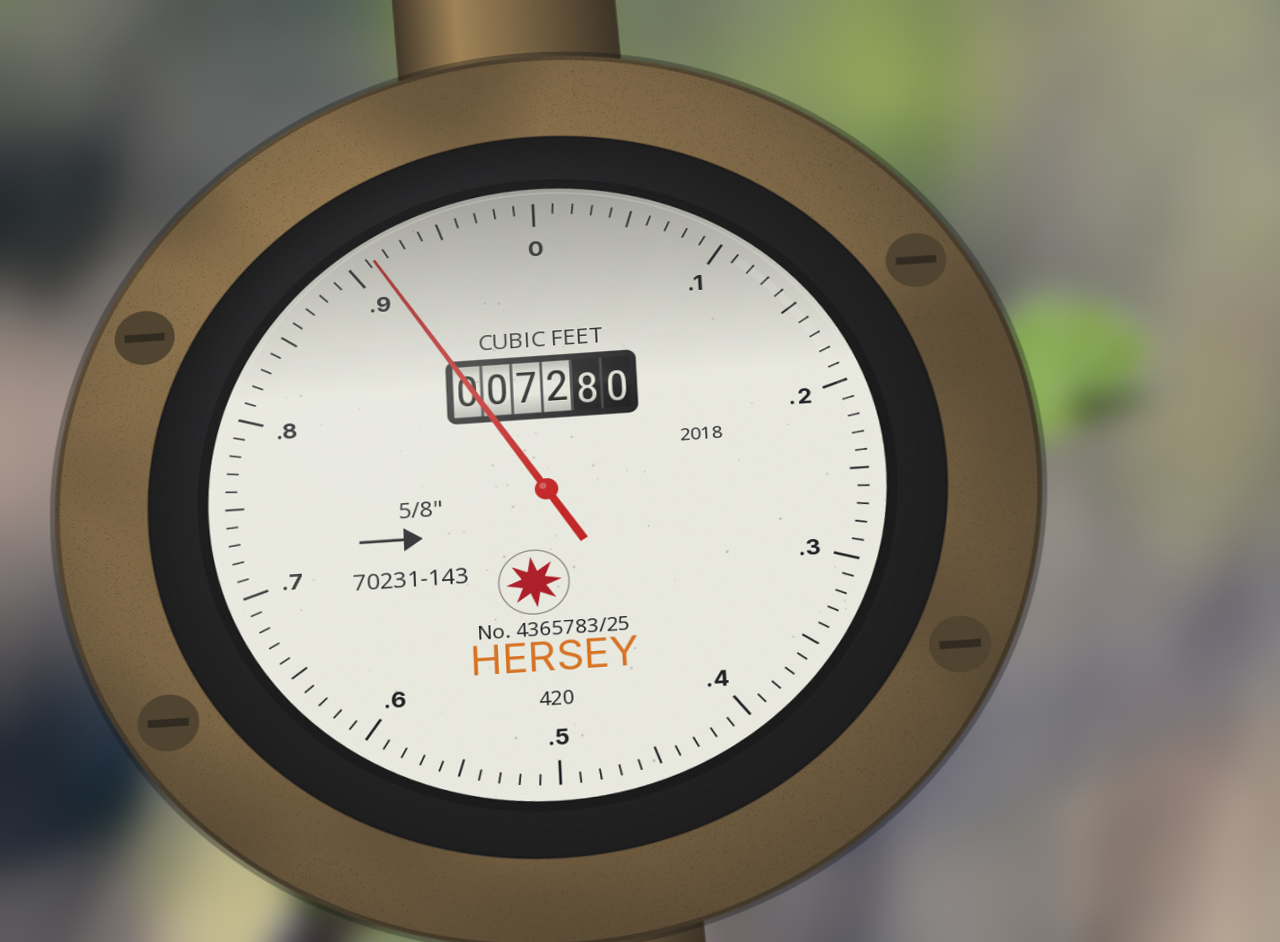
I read value=7279.91 unit=ft³
